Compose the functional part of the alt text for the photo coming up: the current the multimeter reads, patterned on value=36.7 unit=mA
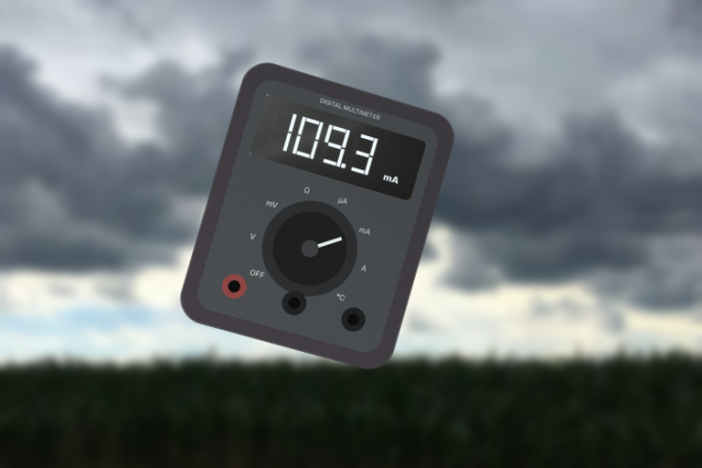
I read value=109.3 unit=mA
